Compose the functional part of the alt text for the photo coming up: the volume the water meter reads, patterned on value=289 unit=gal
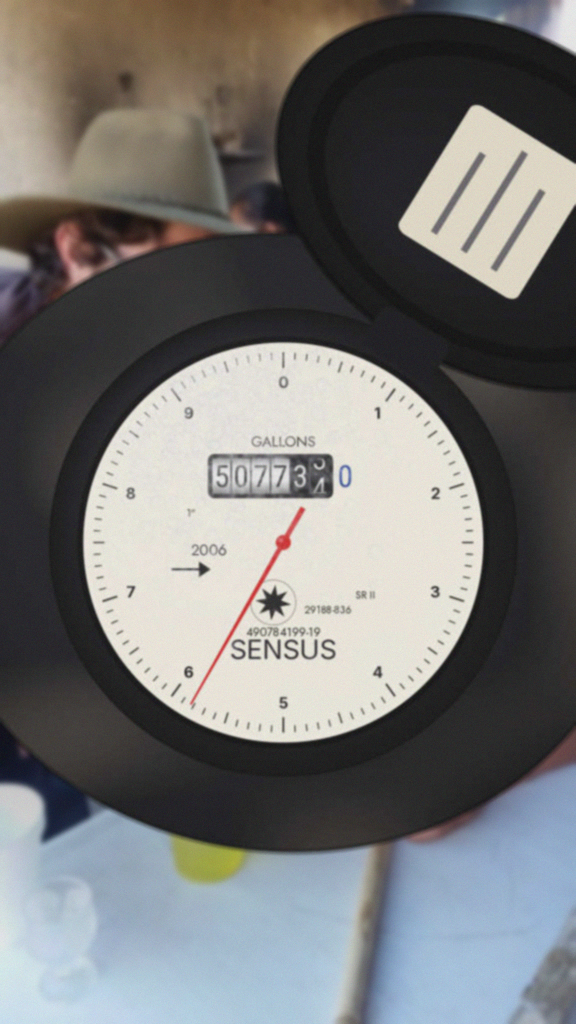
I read value=5077335.8 unit=gal
